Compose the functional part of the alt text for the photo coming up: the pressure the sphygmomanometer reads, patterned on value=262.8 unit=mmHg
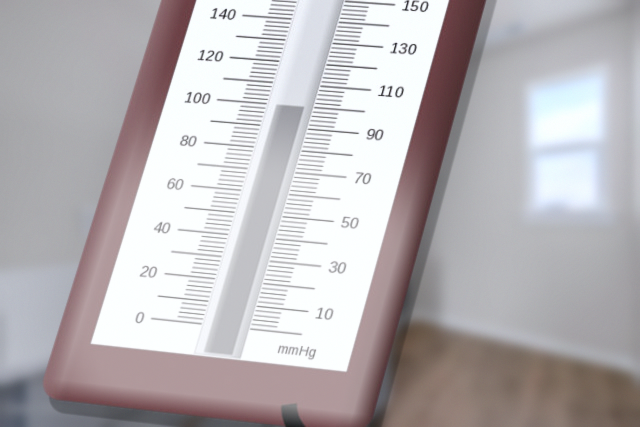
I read value=100 unit=mmHg
